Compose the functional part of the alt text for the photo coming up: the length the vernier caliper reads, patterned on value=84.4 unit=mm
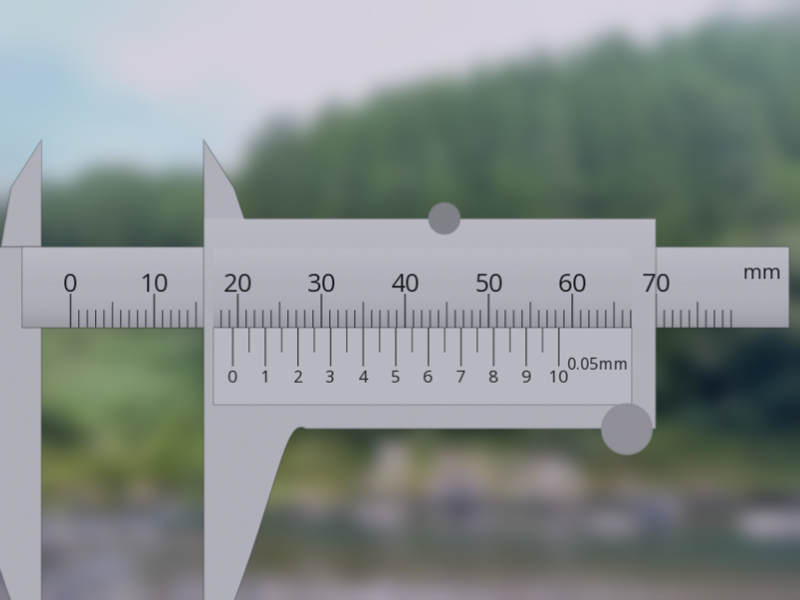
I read value=19.4 unit=mm
